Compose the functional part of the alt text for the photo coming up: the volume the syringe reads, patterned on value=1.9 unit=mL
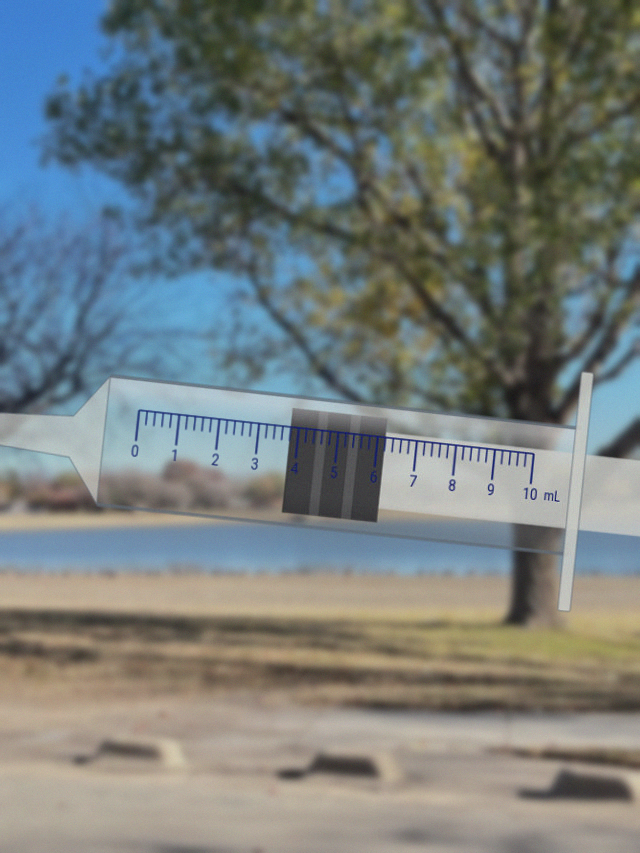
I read value=3.8 unit=mL
